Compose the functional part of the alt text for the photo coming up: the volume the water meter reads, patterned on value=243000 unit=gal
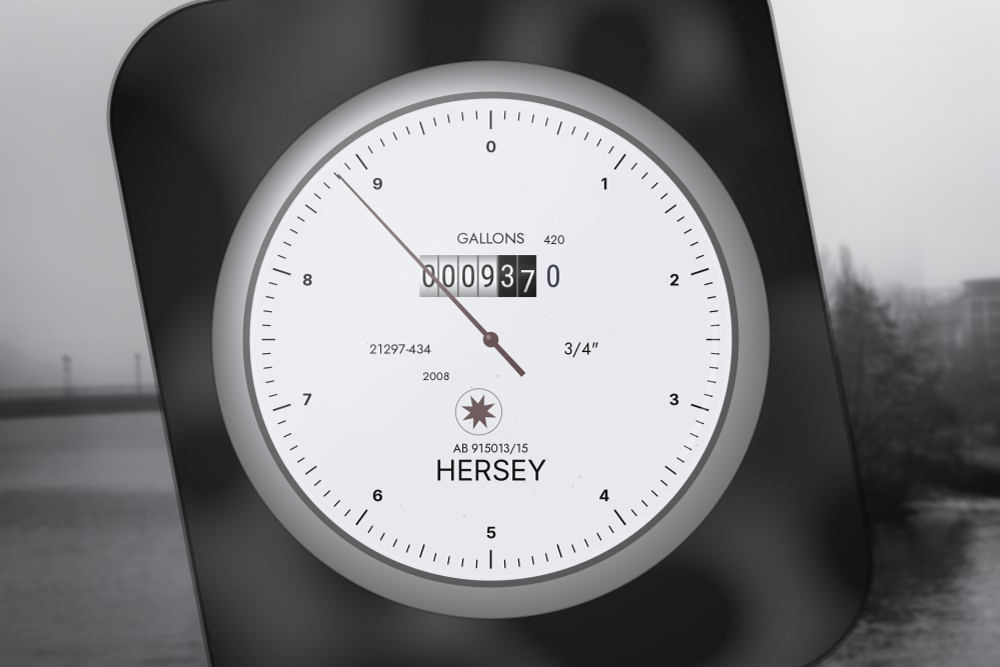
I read value=9368.8 unit=gal
